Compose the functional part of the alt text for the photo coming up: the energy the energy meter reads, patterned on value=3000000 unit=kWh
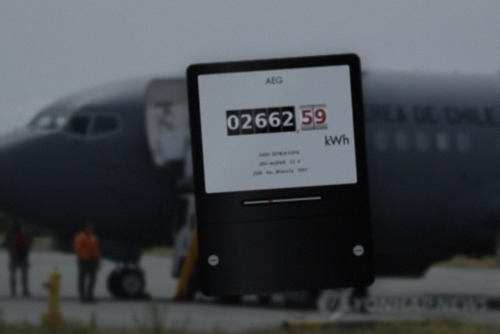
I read value=2662.59 unit=kWh
